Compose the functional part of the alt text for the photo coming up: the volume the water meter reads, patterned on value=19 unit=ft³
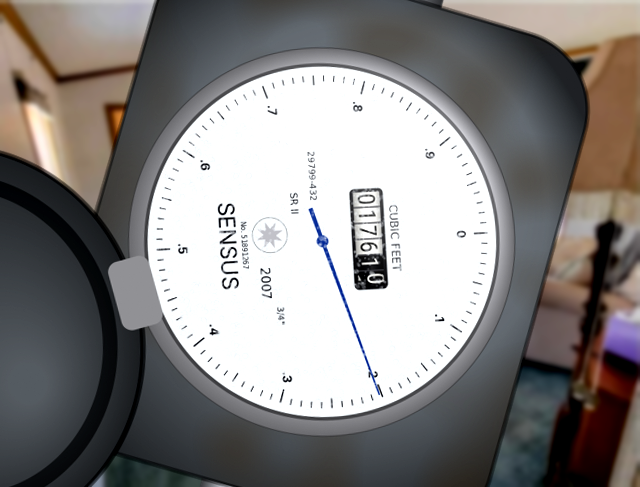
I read value=17610.20 unit=ft³
